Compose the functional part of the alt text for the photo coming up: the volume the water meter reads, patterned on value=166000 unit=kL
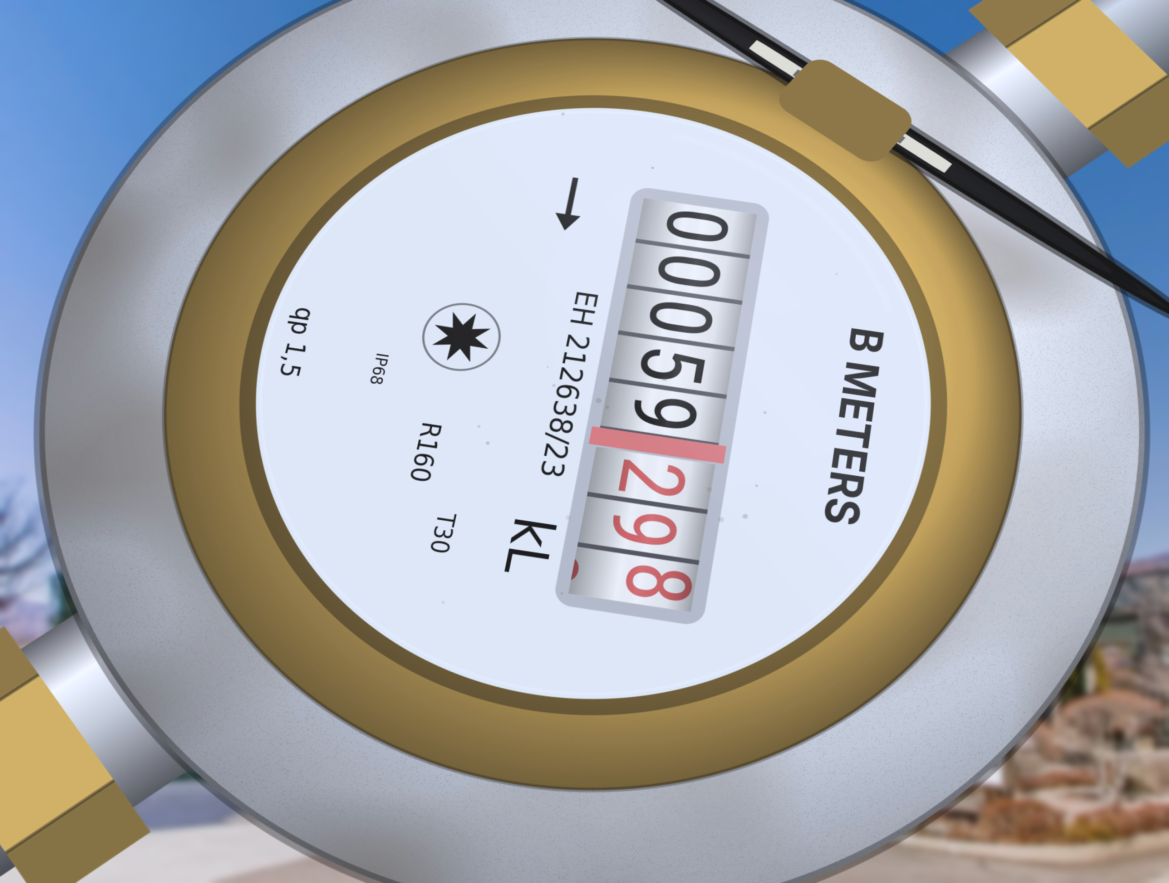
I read value=59.298 unit=kL
